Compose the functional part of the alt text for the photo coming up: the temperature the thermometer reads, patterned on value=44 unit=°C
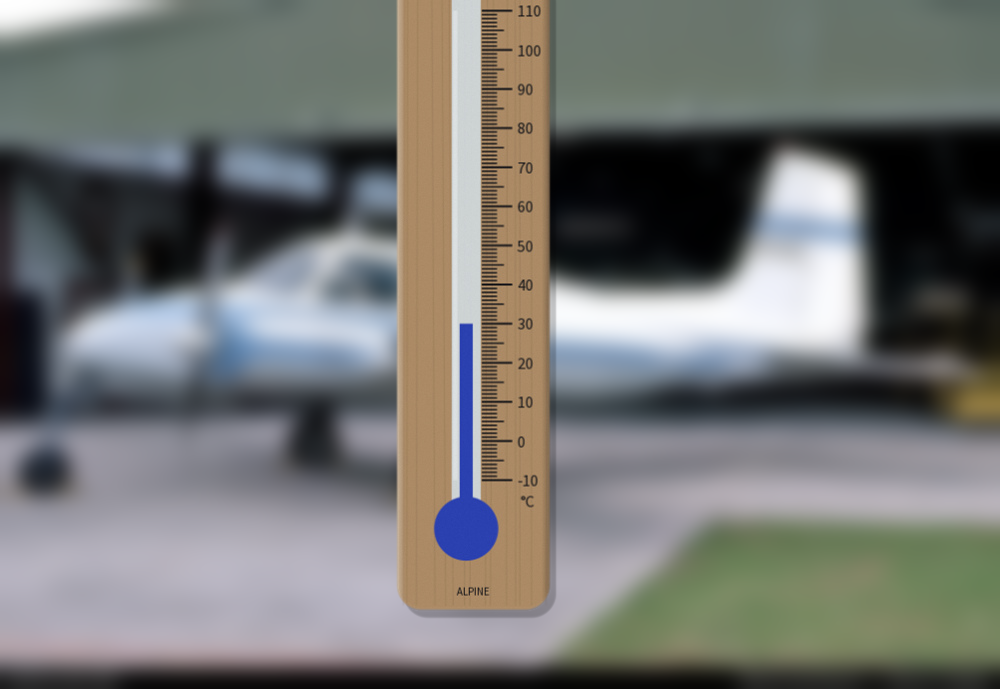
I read value=30 unit=°C
